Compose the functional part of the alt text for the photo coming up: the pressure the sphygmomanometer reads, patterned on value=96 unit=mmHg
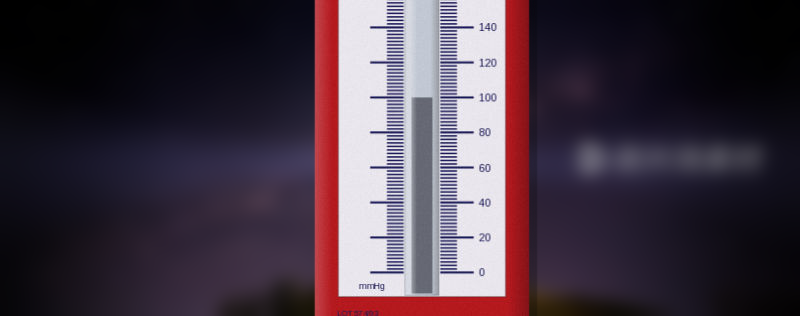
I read value=100 unit=mmHg
